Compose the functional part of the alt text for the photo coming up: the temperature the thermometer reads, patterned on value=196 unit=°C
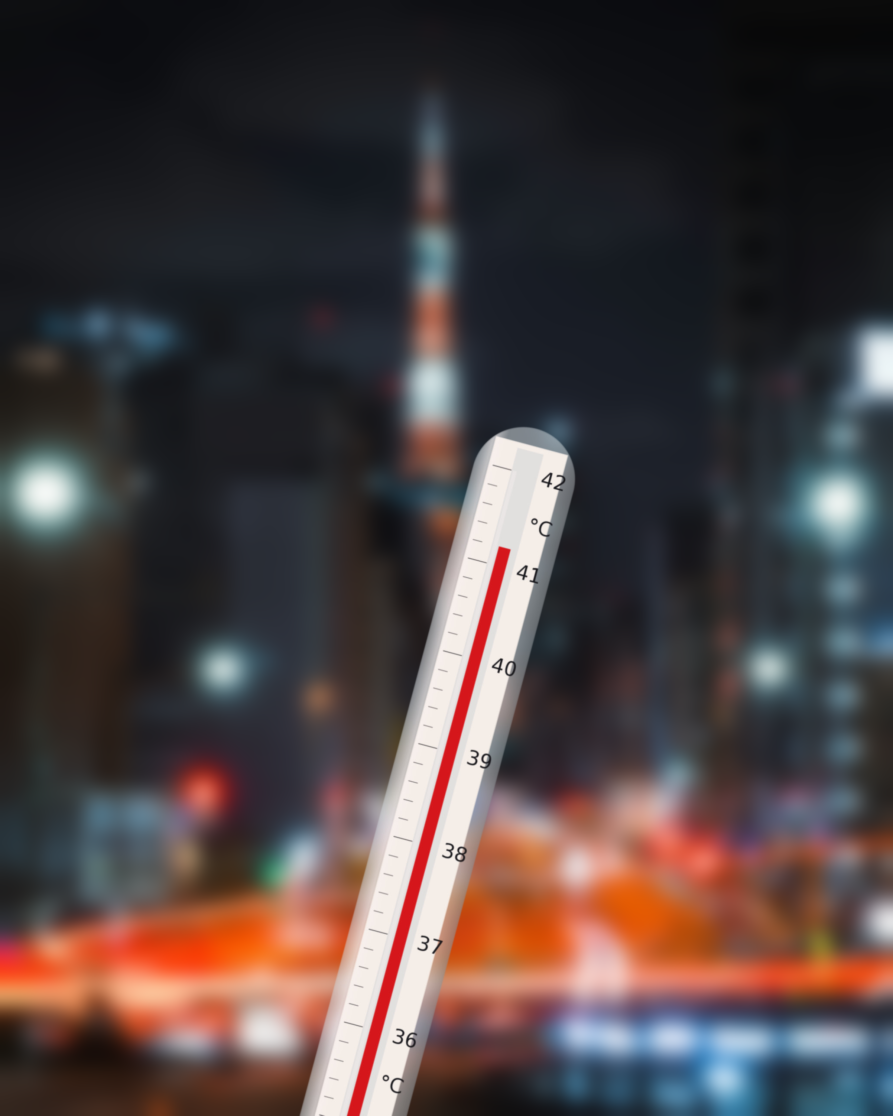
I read value=41.2 unit=°C
